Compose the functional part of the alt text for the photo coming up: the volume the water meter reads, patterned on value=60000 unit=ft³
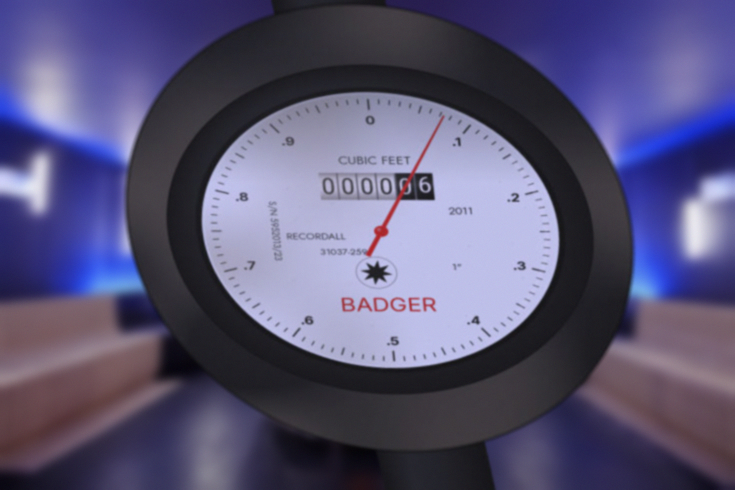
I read value=6.07 unit=ft³
